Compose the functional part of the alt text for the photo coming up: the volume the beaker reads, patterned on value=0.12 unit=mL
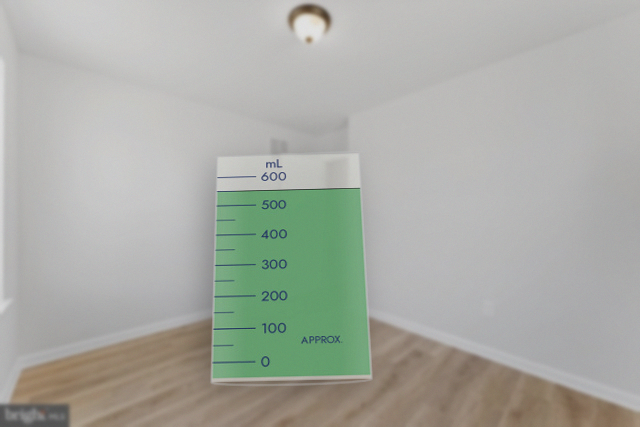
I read value=550 unit=mL
